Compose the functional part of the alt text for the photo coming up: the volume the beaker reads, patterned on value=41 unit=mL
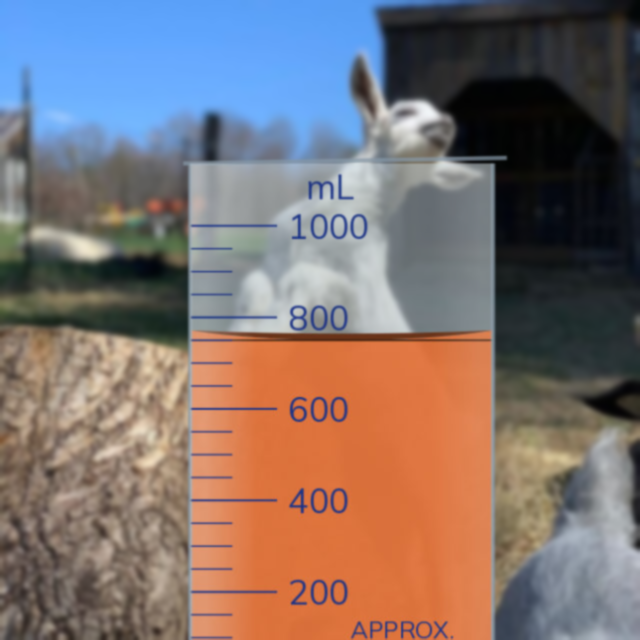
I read value=750 unit=mL
